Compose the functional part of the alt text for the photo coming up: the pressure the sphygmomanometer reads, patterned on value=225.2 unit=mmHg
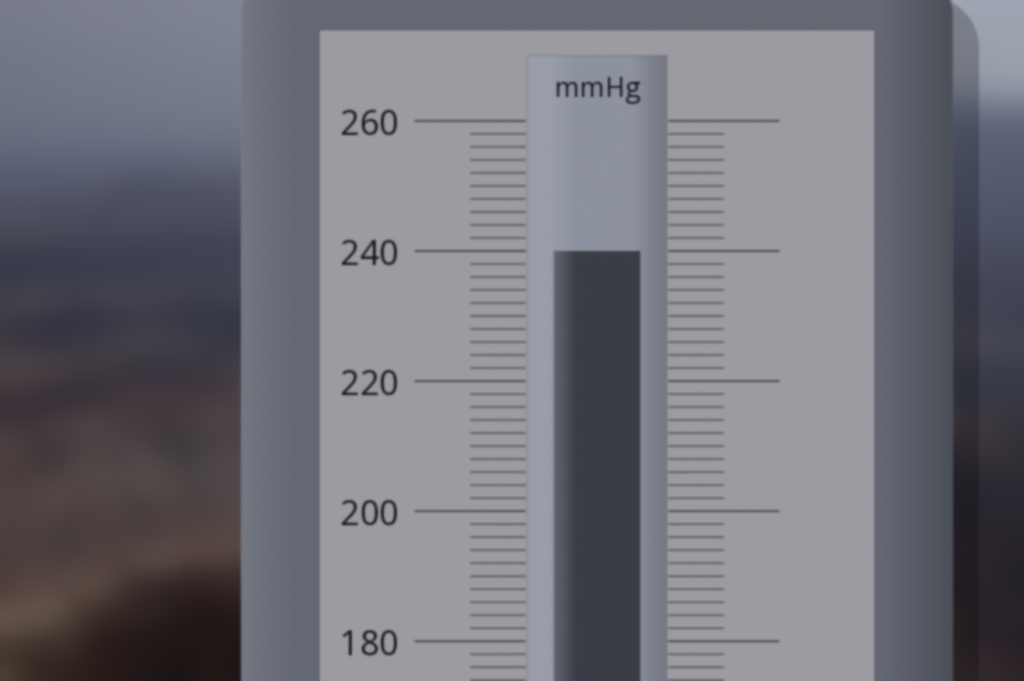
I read value=240 unit=mmHg
